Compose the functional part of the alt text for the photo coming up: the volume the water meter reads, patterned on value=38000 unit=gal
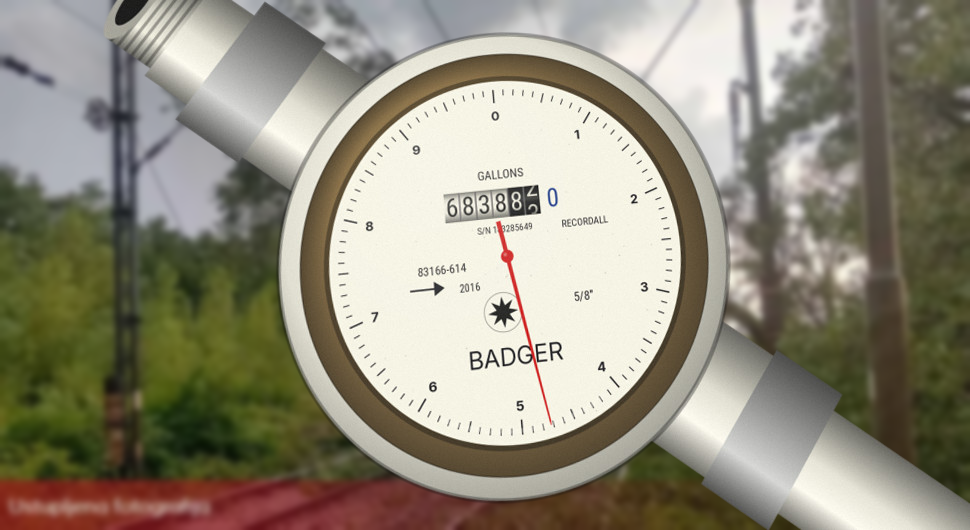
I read value=6838824.7 unit=gal
